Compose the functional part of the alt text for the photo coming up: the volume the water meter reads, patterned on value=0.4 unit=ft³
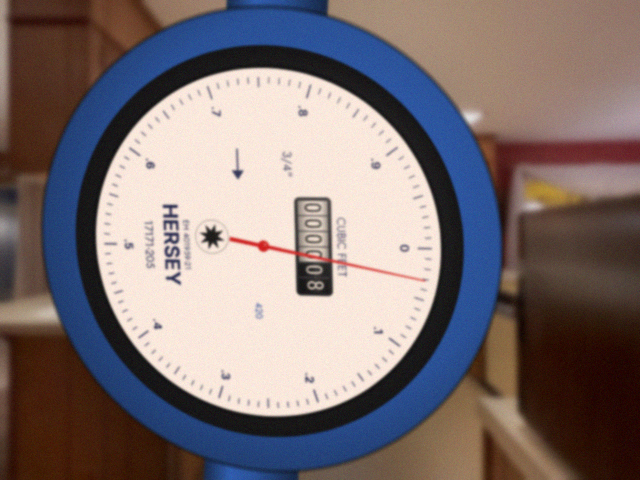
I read value=8.03 unit=ft³
